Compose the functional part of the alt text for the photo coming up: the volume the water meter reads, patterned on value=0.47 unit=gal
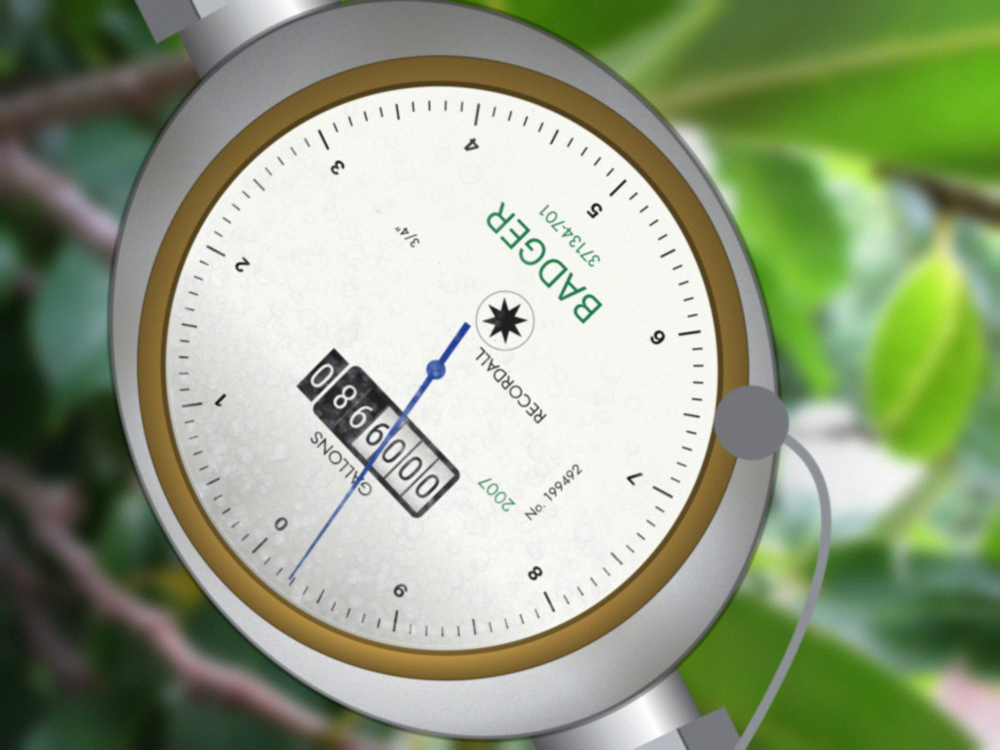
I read value=9979.7 unit=gal
